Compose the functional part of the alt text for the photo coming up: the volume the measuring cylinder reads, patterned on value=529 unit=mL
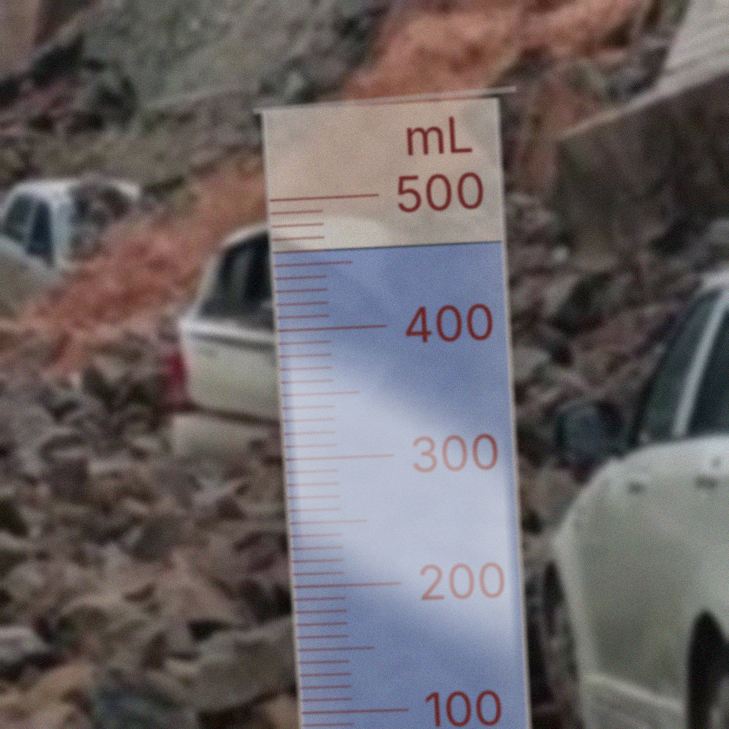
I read value=460 unit=mL
